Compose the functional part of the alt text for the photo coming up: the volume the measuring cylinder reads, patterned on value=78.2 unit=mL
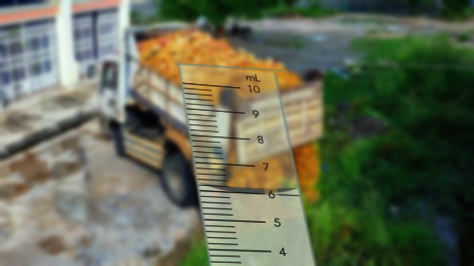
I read value=6 unit=mL
